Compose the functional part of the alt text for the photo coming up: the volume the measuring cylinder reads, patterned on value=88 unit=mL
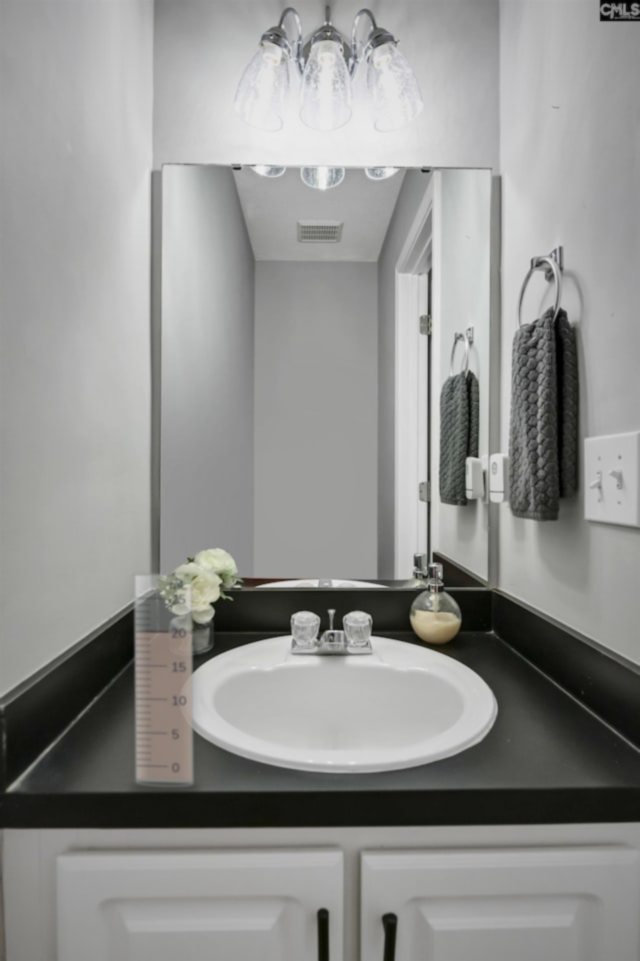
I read value=20 unit=mL
